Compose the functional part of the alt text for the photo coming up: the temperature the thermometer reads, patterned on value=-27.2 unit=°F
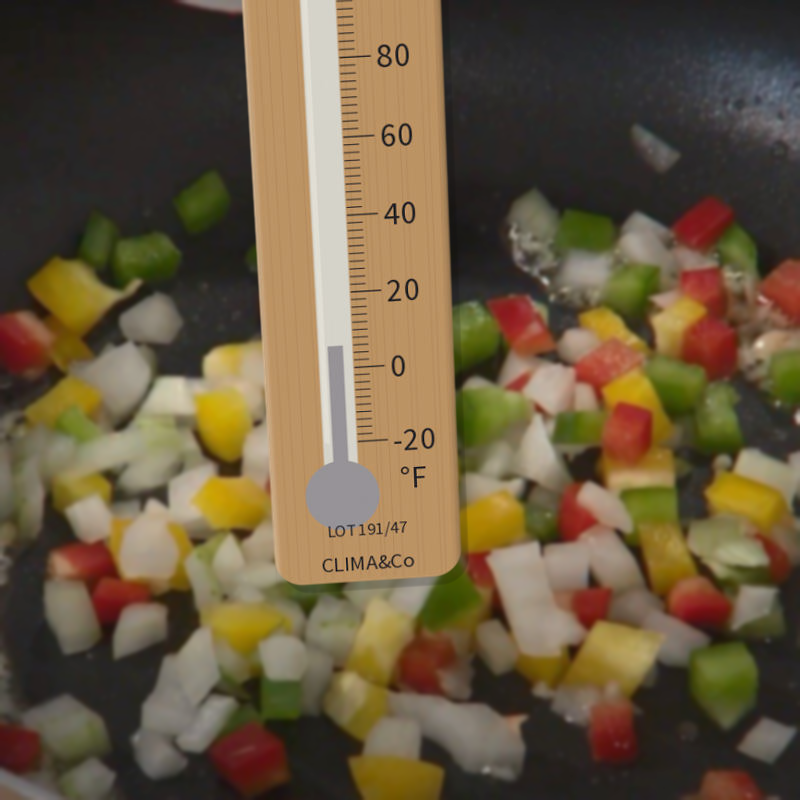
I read value=6 unit=°F
